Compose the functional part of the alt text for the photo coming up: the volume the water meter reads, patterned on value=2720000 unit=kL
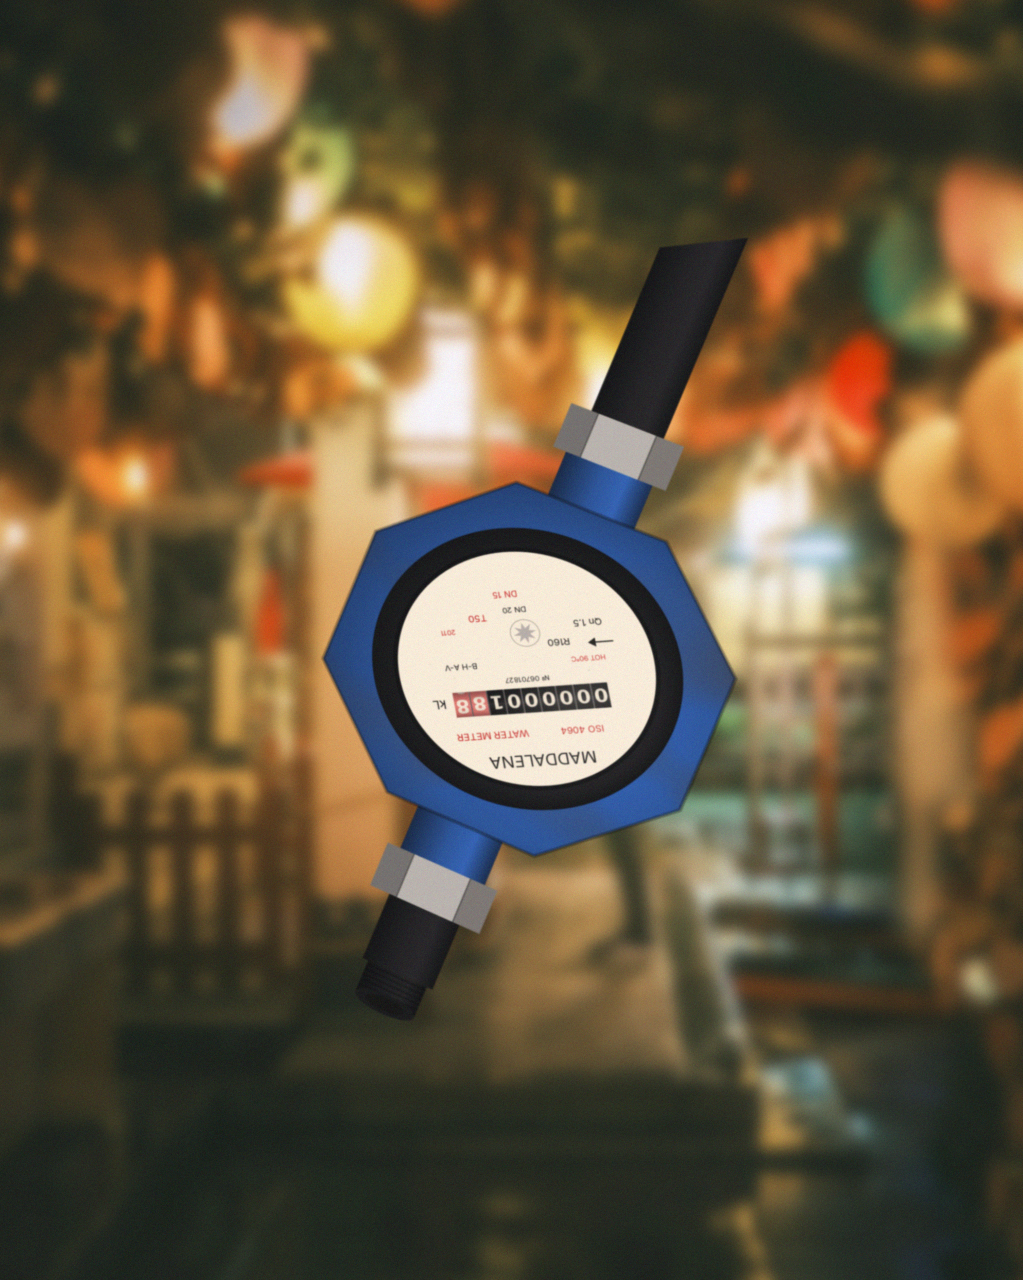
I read value=1.88 unit=kL
